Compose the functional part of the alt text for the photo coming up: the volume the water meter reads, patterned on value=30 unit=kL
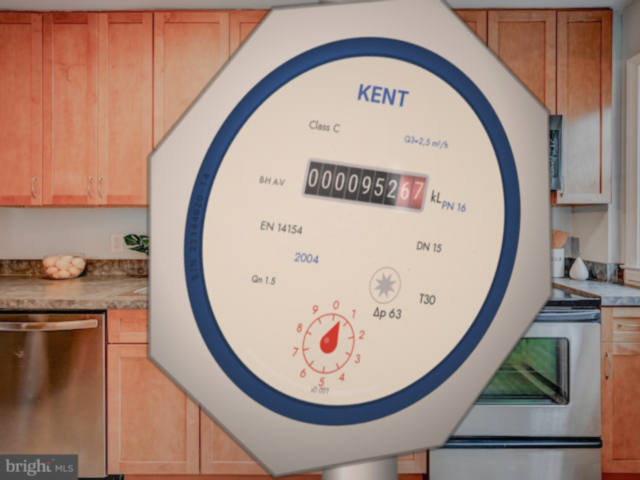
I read value=952.670 unit=kL
